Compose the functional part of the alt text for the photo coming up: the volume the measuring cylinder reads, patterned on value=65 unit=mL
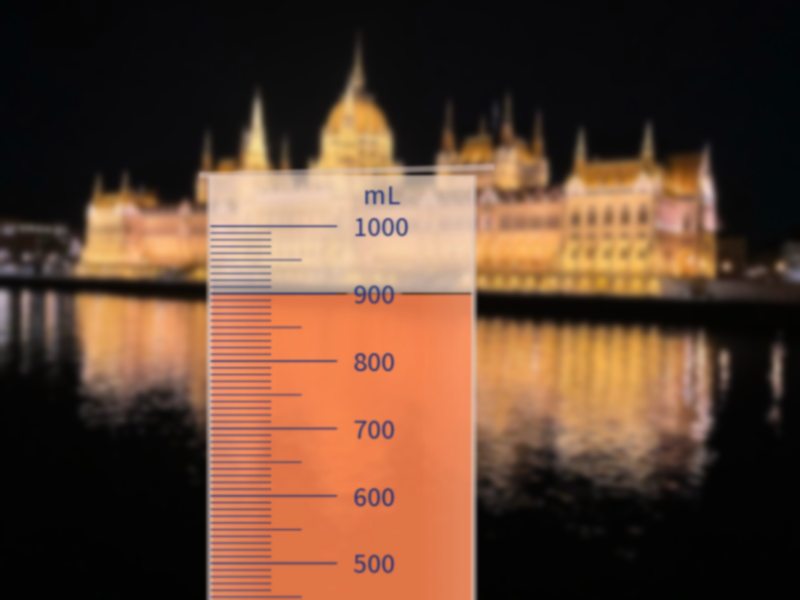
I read value=900 unit=mL
